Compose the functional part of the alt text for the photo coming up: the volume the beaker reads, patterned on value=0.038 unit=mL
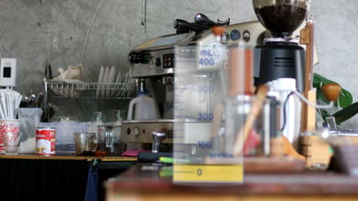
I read value=25 unit=mL
